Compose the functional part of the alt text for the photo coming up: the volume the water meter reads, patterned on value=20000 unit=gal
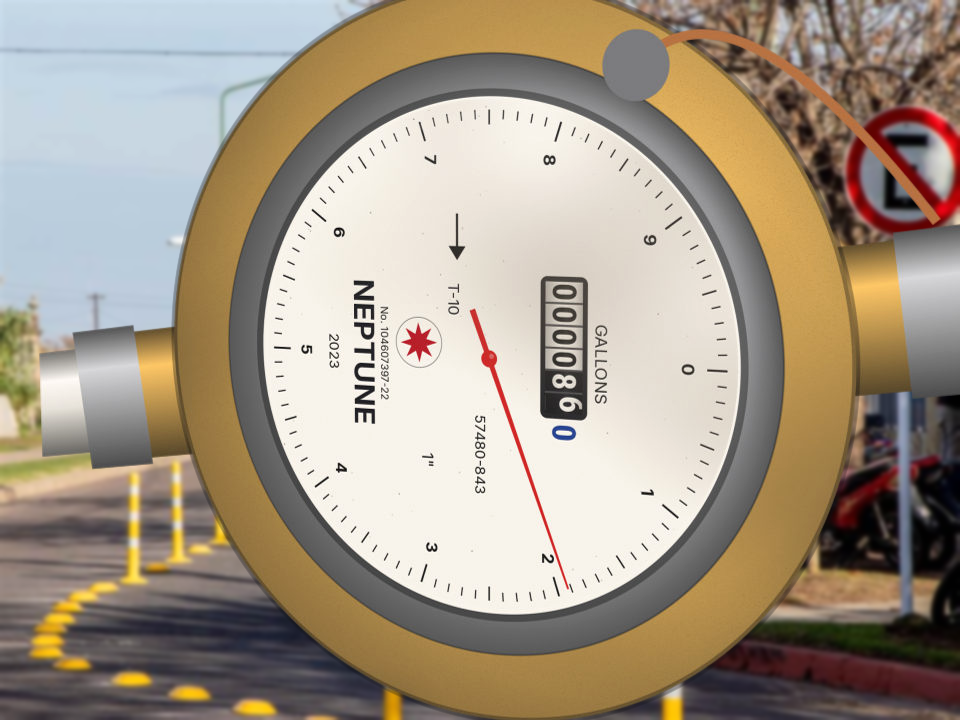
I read value=861.9 unit=gal
